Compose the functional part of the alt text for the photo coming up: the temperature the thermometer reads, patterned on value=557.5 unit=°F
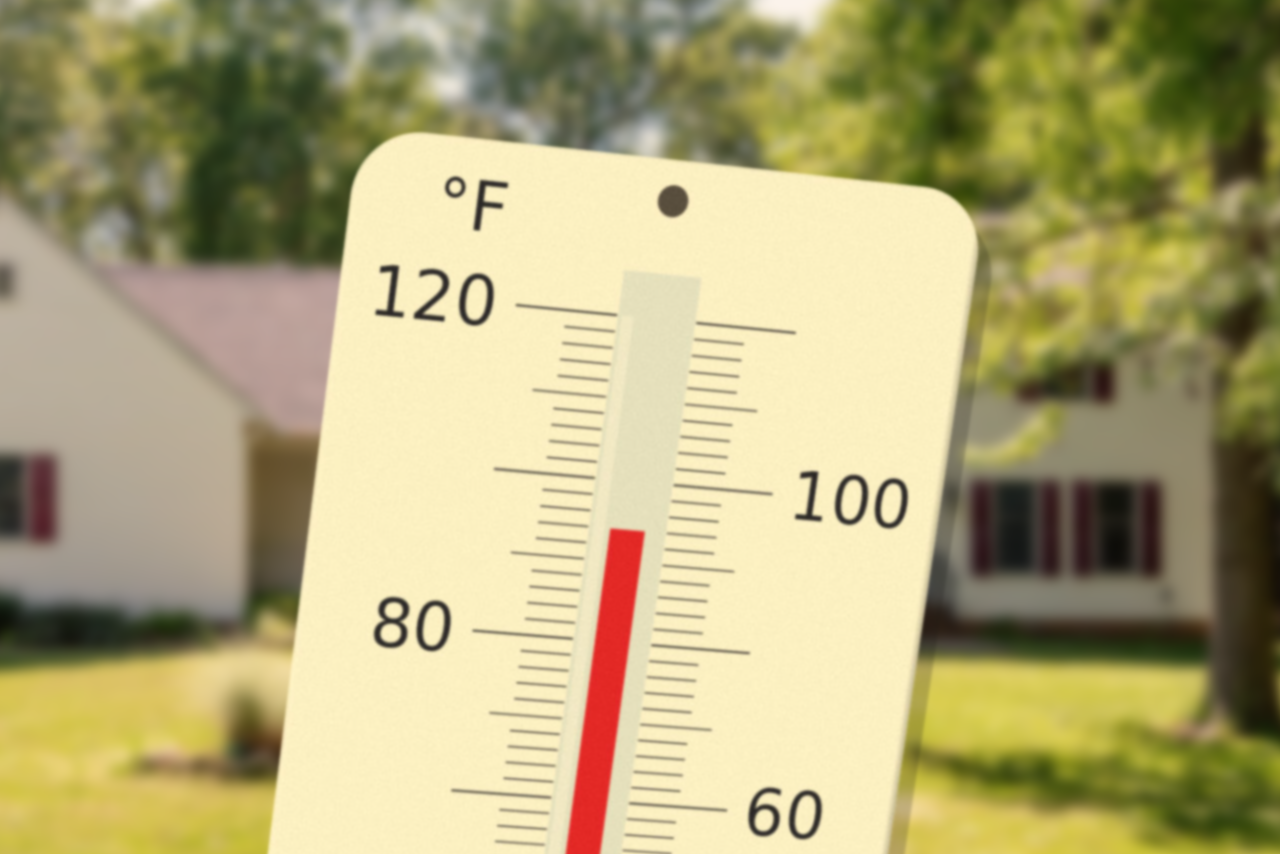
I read value=94 unit=°F
